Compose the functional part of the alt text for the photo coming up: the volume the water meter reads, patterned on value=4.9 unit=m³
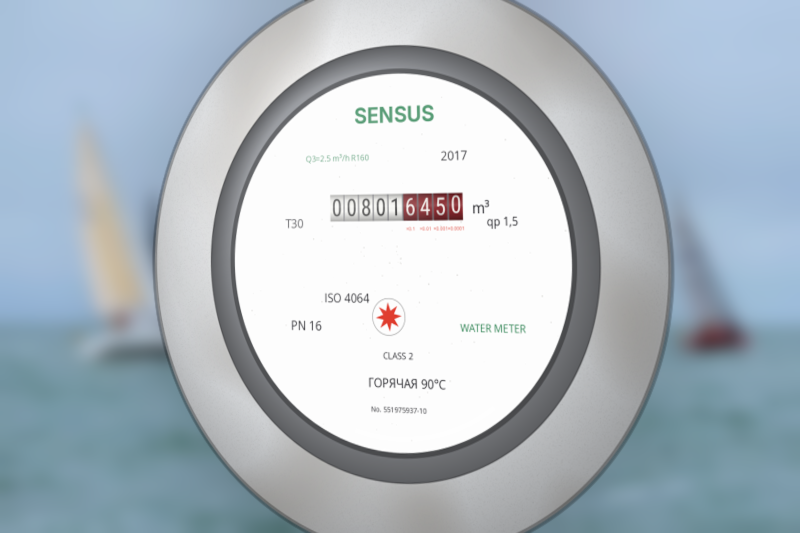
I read value=801.6450 unit=m³
